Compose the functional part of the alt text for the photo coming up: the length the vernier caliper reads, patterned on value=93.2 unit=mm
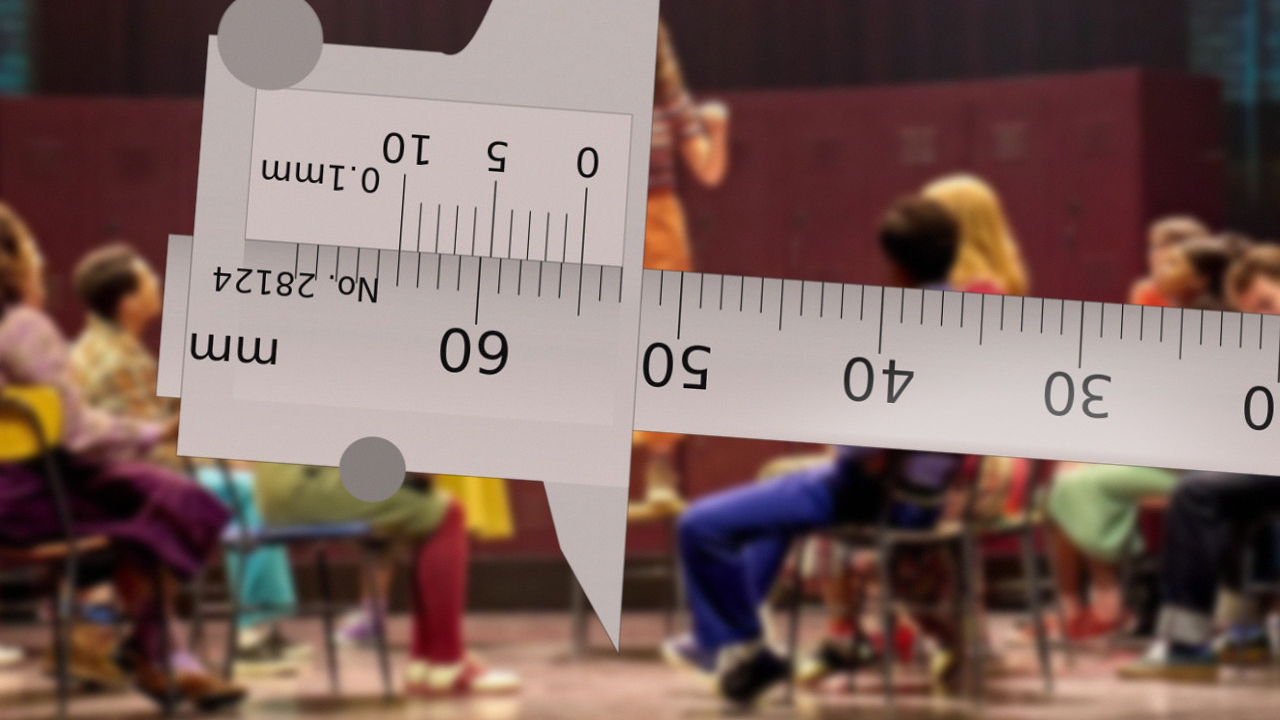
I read value=55.0 unit=mm
